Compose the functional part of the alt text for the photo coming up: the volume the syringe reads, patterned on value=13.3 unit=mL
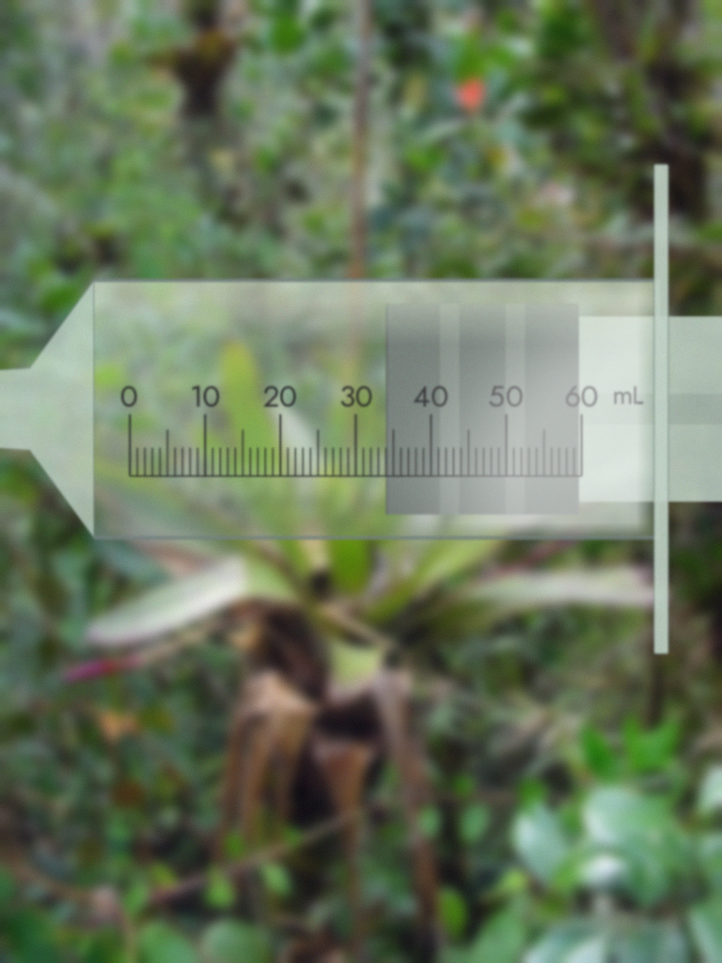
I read value=34 unit=mL
